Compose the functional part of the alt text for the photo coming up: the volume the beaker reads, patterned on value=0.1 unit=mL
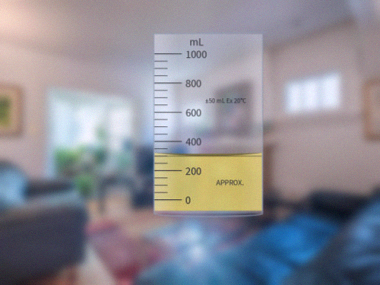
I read value=300 unit=mL
